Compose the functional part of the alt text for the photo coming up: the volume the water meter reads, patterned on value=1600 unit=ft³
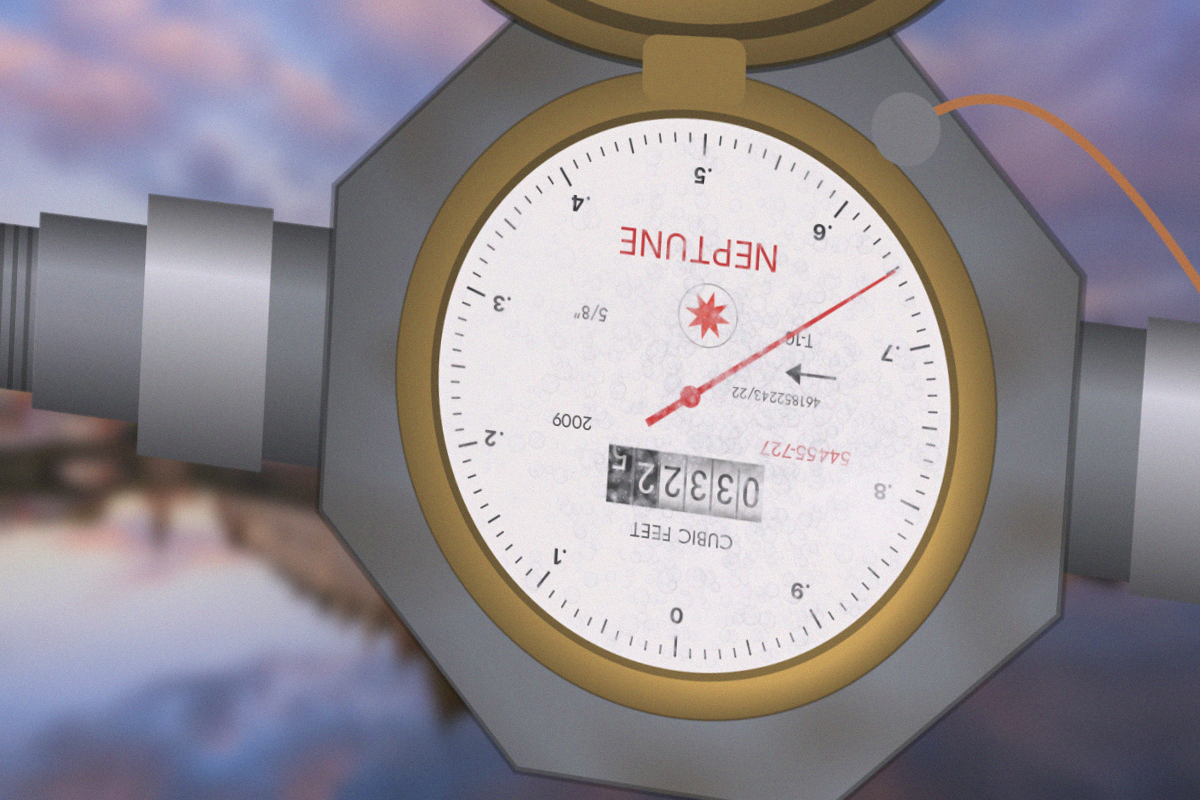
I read value=33224.65 unit=ft³
